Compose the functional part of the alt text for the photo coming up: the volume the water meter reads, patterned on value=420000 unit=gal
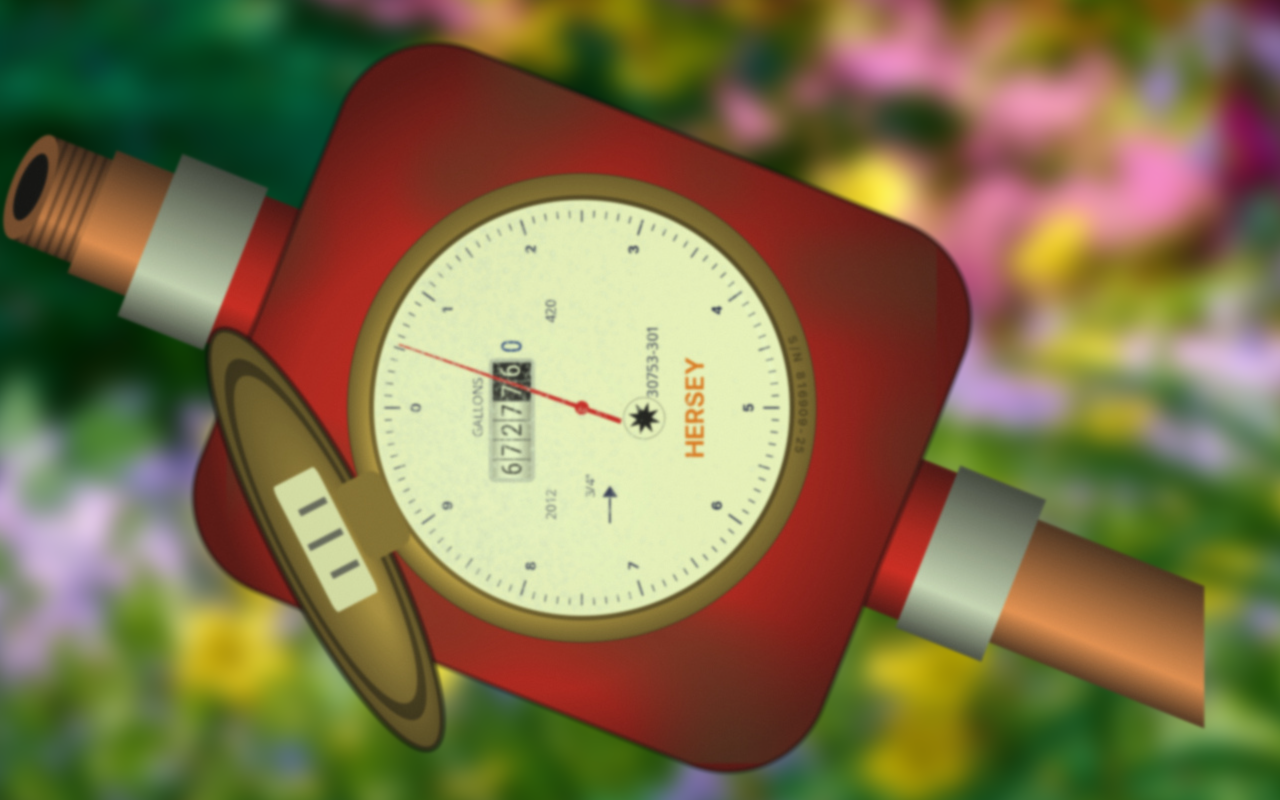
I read value=6727760.5 unit=gal
